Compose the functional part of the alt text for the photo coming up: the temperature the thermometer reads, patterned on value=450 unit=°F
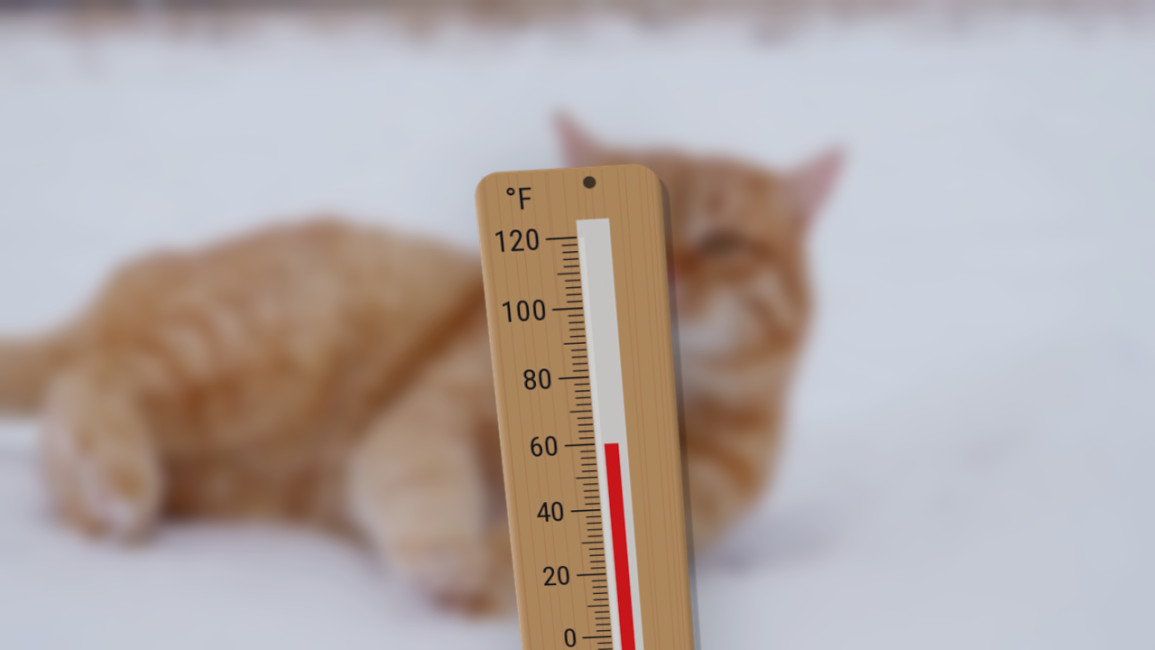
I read value=60 unit=°F
